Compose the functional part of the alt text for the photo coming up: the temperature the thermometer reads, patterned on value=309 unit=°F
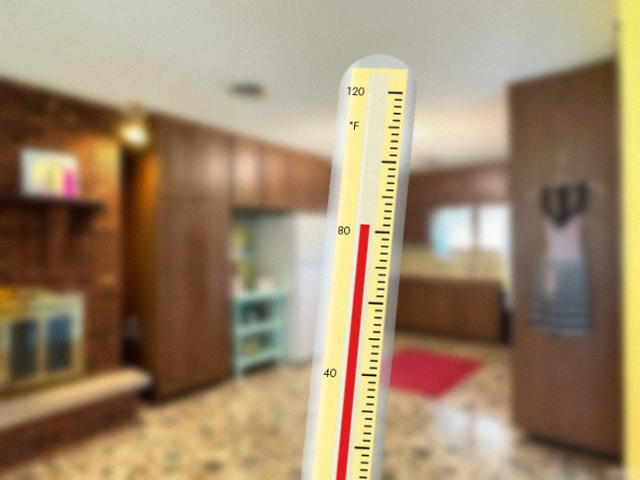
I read value=82 unit=°F
